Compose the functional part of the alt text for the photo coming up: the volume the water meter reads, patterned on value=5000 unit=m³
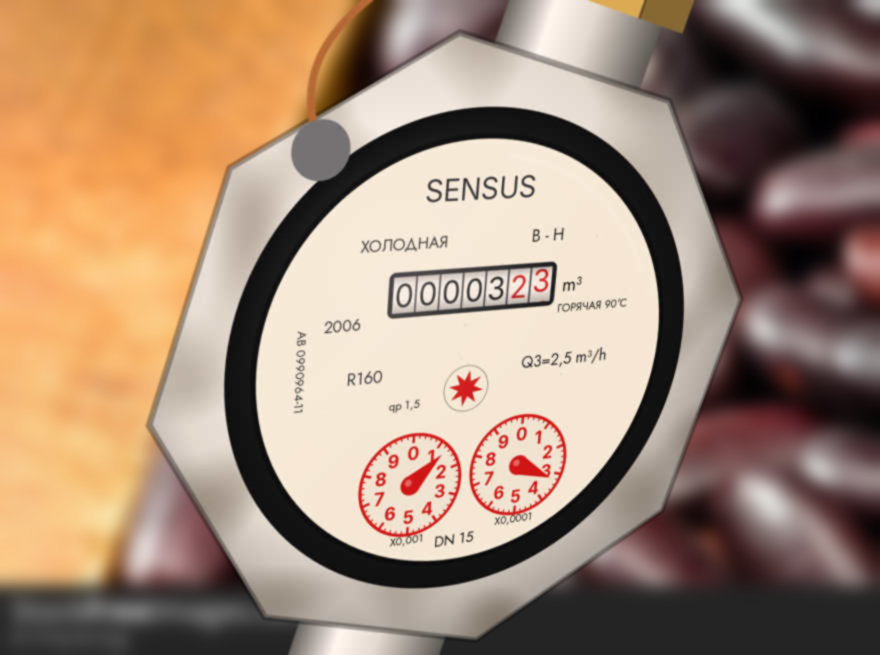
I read value=3.2313 unit=m³
